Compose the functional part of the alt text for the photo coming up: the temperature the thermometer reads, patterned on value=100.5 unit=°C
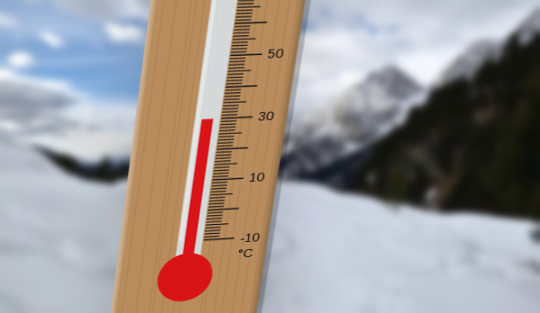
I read value=30 unit=°C
